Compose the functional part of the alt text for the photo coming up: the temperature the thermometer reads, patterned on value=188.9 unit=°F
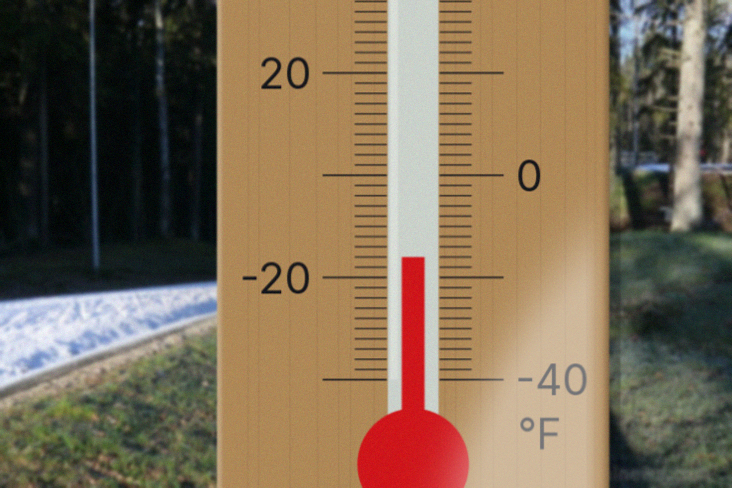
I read value=-16 unit=°F
